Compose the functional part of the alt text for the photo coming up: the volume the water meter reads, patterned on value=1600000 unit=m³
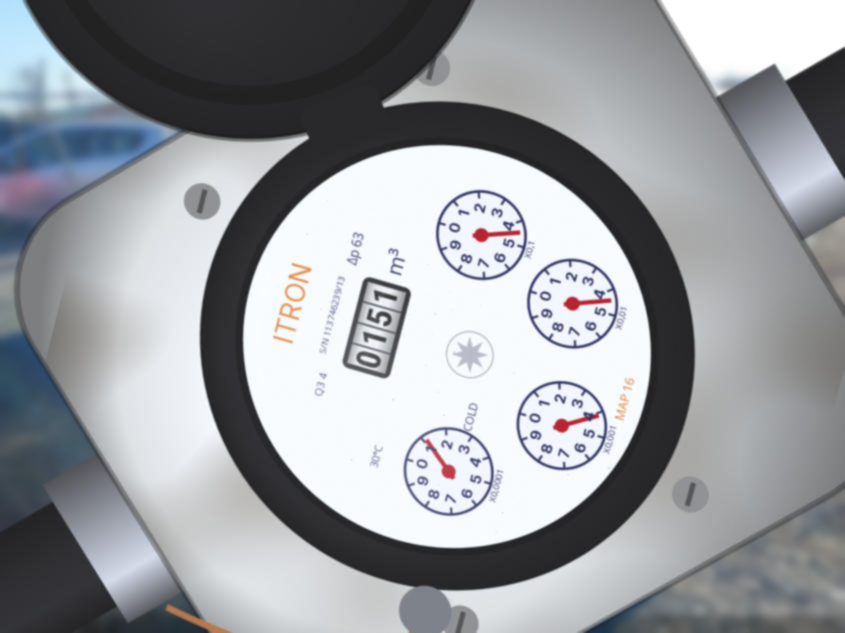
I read value=151.4441 unit=m³
